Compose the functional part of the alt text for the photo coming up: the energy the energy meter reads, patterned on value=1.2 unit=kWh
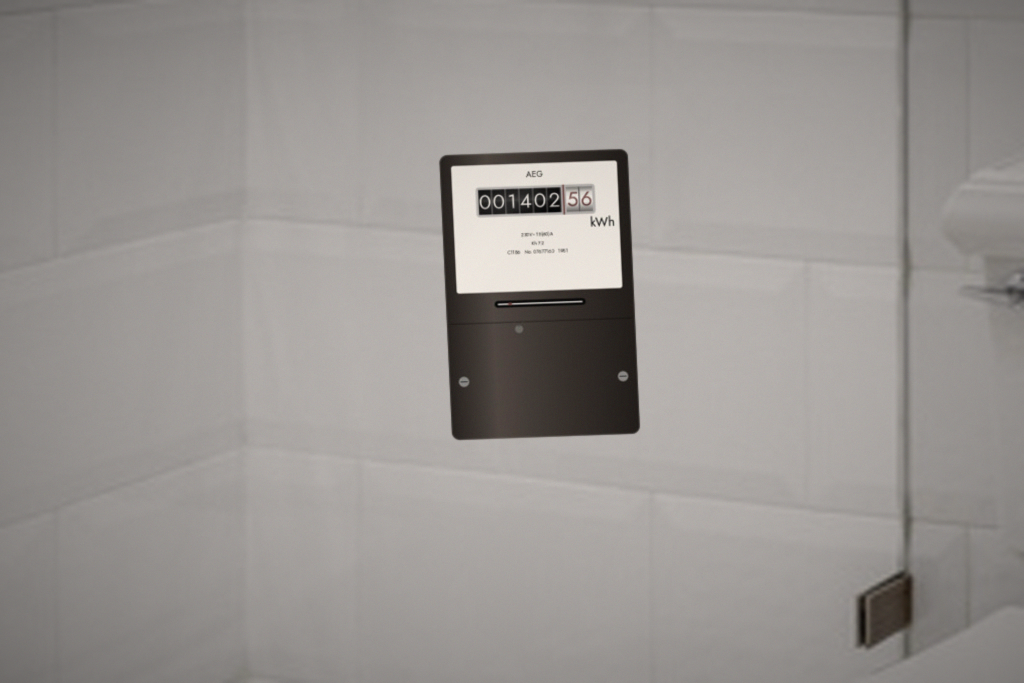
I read value=1402.56 unit=kWh
